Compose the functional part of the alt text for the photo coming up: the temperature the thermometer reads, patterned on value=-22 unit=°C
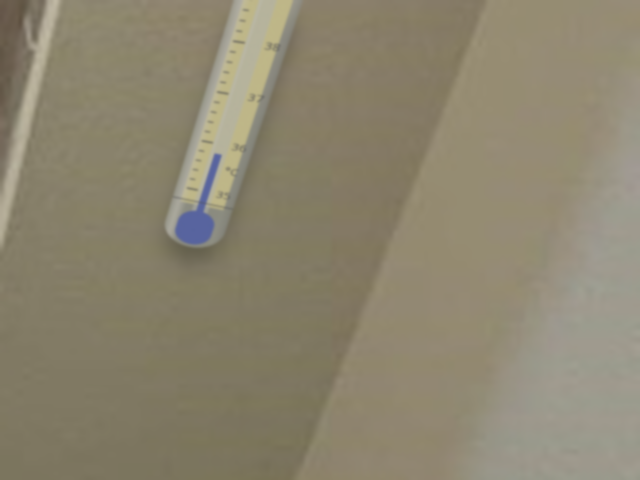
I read value=35.8 unit=°C
